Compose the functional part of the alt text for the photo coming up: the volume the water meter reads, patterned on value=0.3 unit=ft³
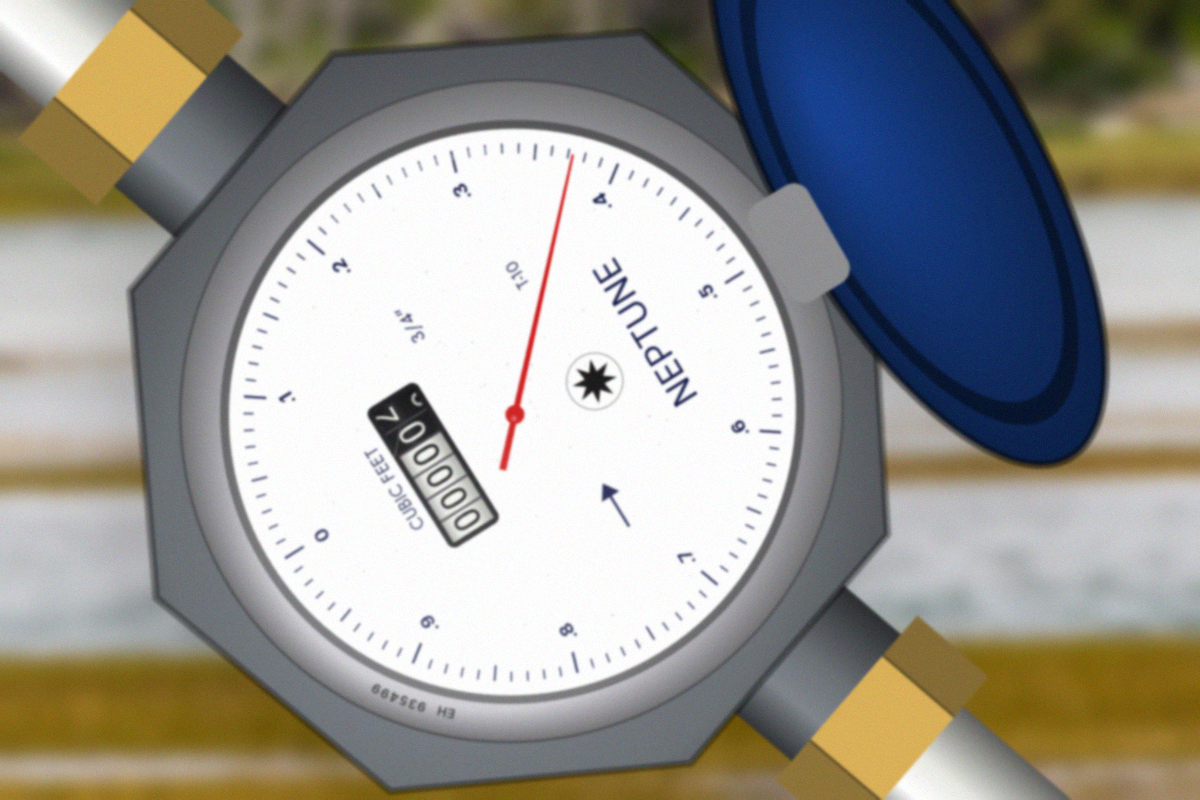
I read value=2.37 unit=ft³
